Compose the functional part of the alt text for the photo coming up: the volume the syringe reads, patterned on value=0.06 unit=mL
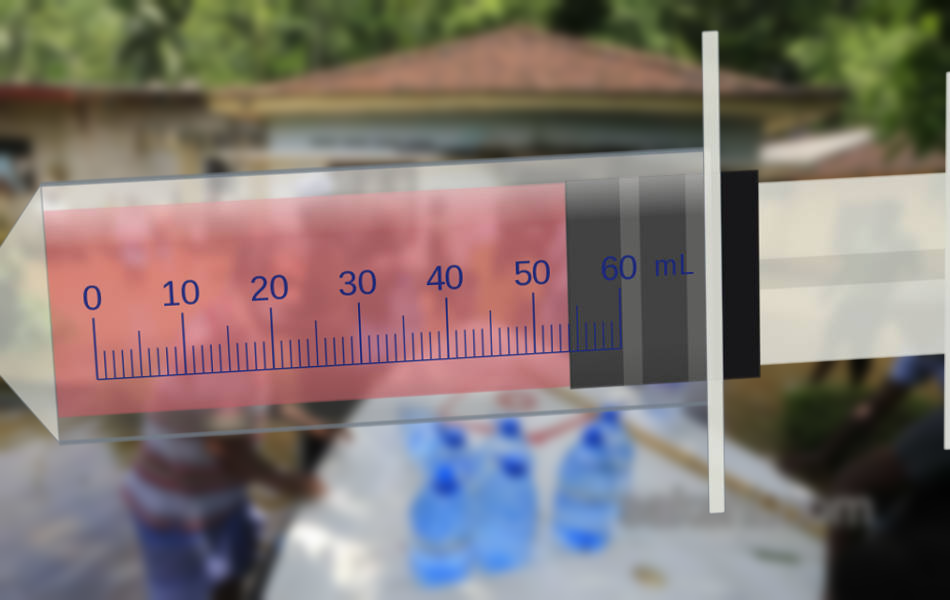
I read value=54 unit=mL
